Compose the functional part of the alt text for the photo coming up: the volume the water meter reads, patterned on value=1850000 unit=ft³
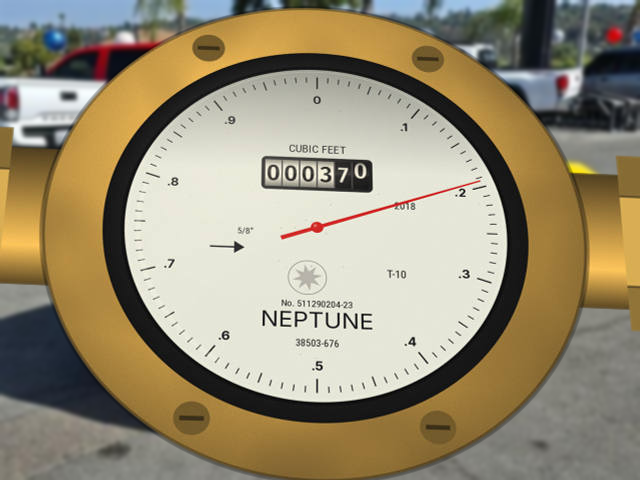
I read value=370.19 unit=ft³
